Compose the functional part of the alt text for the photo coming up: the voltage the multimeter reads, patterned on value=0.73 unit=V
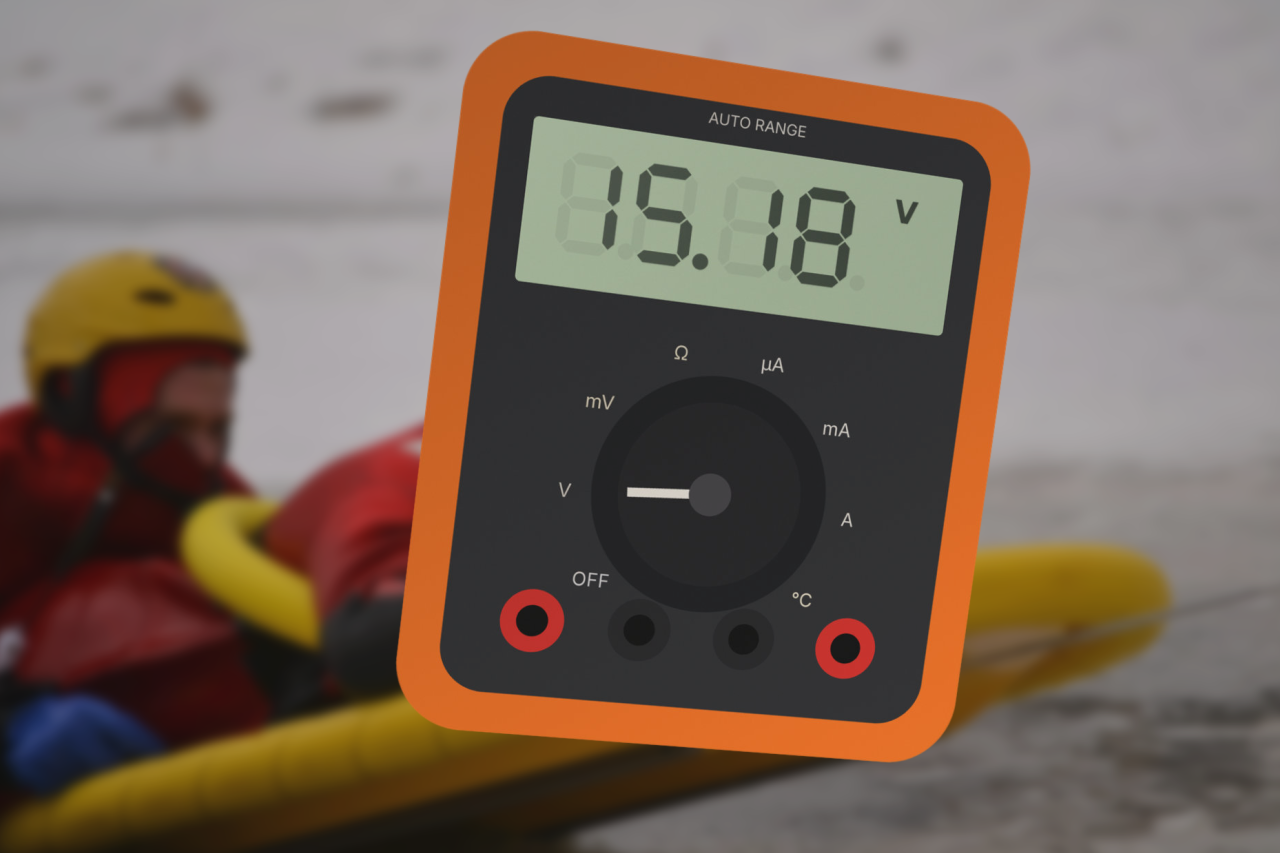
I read value=15.18 unit=V
